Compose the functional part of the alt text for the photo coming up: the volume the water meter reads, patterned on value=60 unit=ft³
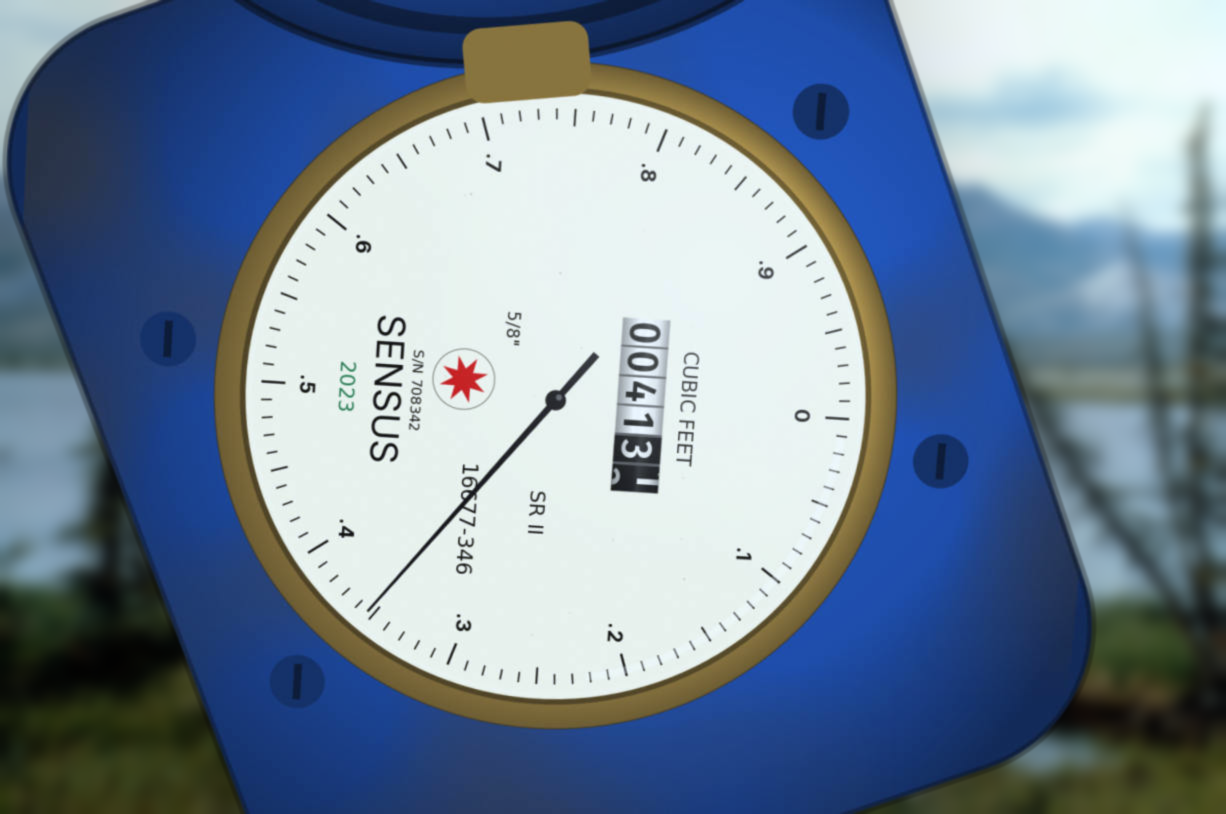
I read value=4131.35 unit=ft³
